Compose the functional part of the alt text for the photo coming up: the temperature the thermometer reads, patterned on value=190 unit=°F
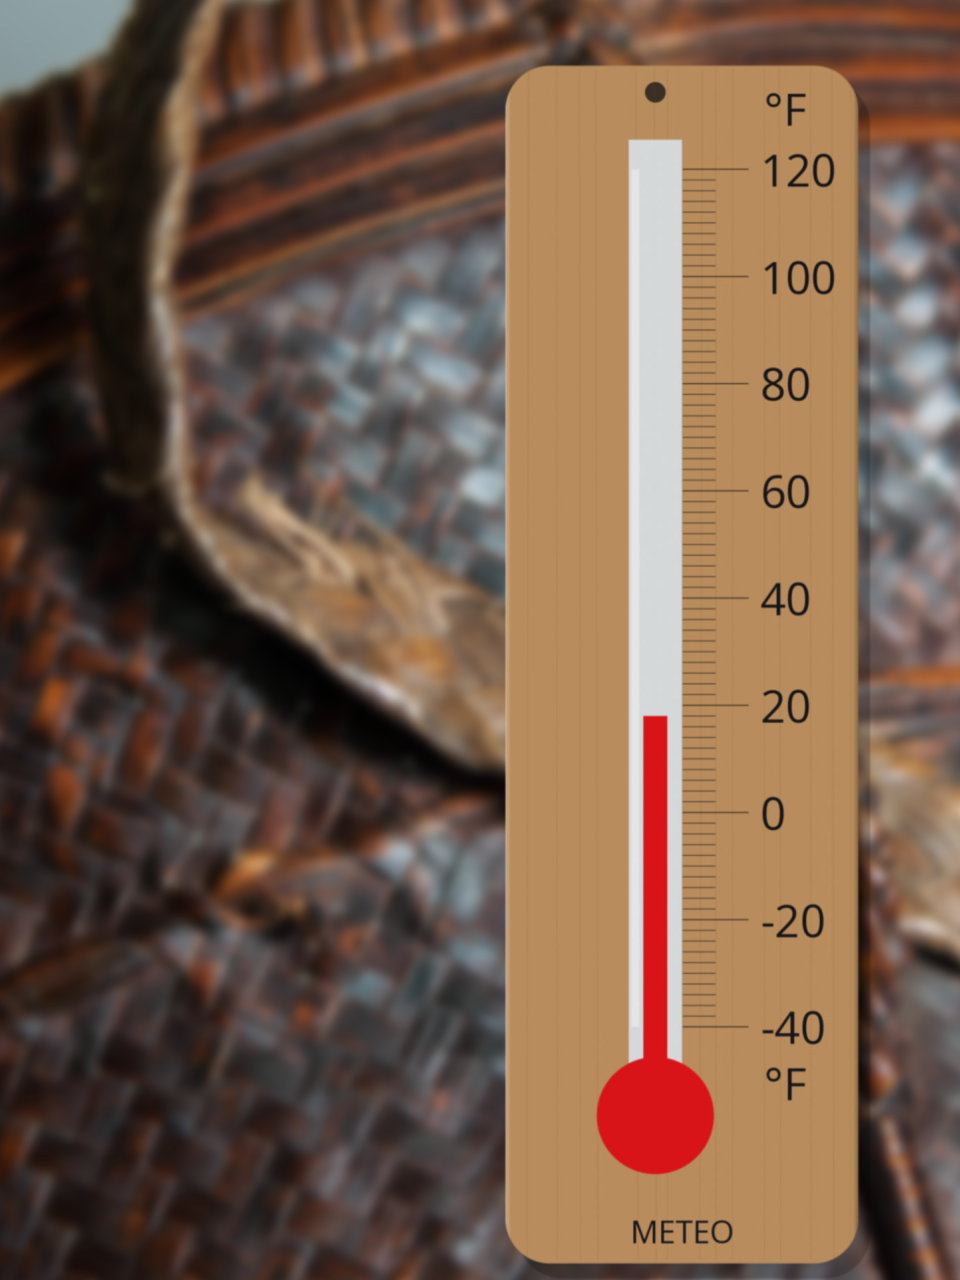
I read value=18 unit=°F
